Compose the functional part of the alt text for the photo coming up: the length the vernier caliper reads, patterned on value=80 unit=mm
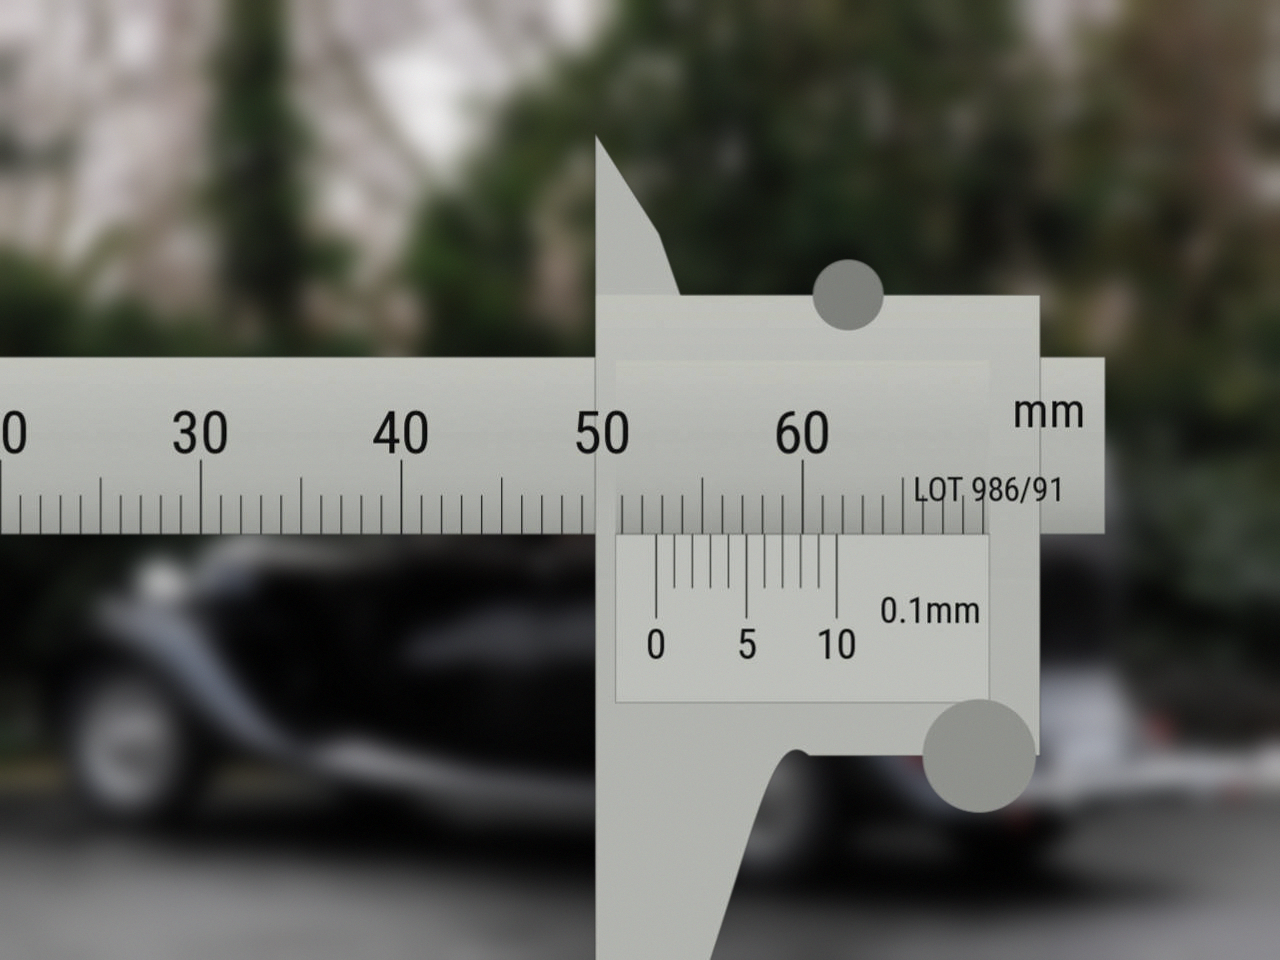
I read value=52.7 unit=mm
